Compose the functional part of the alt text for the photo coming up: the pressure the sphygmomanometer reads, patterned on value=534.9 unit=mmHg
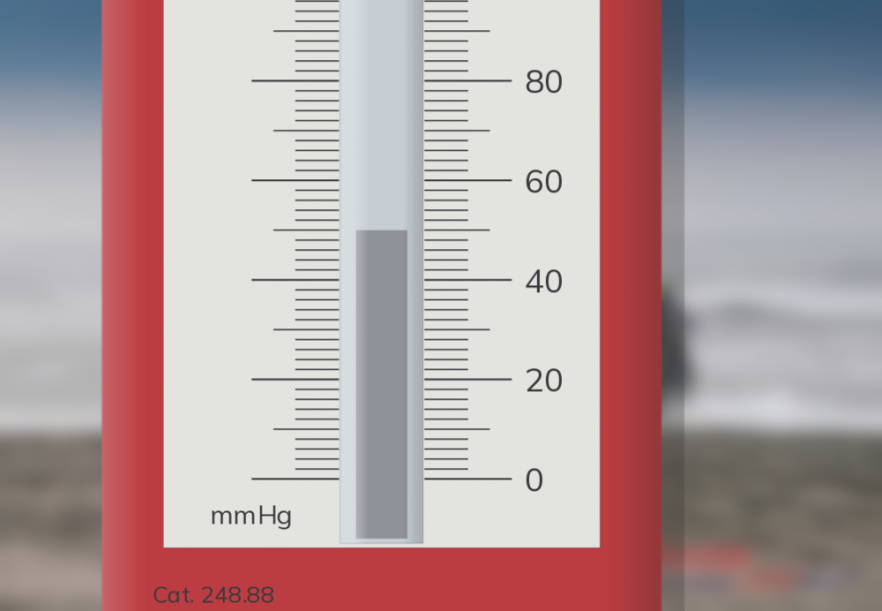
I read value=50 unit=mmHg
